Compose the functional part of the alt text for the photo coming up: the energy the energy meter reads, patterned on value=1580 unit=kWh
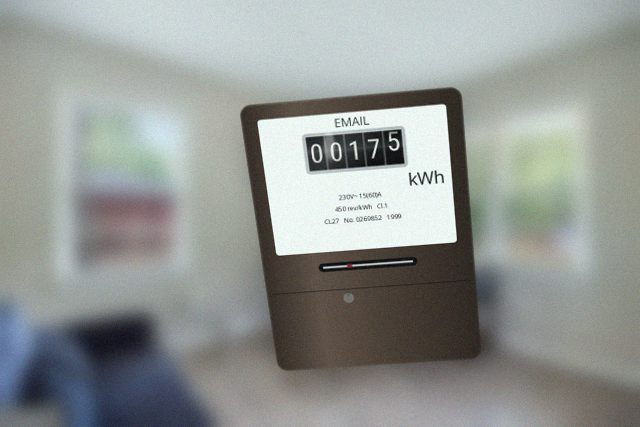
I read value=175 unit=kWh
